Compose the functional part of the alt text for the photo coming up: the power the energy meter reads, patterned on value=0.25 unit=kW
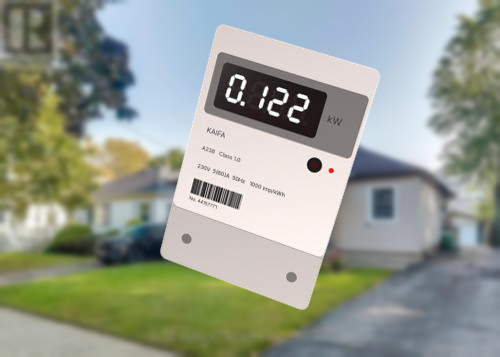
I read value=0.122 unit=kW
